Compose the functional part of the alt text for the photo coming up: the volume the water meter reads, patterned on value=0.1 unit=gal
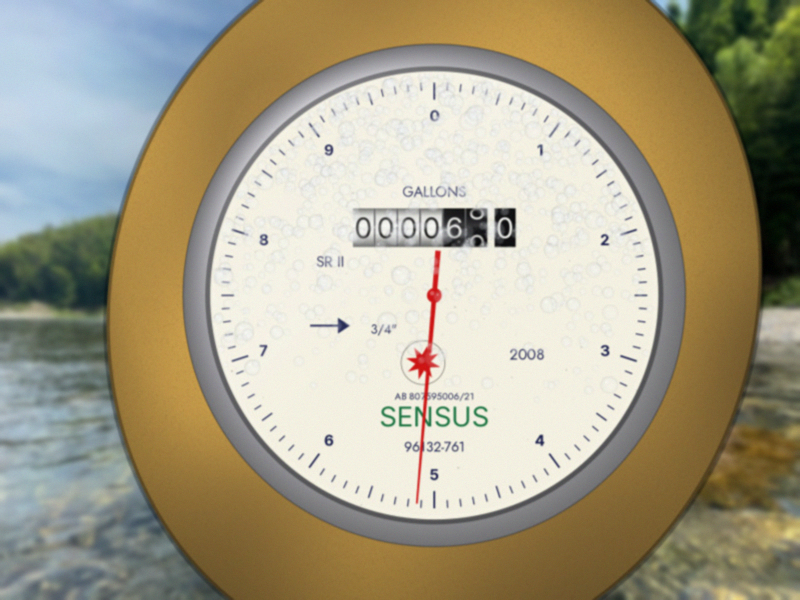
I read value=685.1 unit=gal
